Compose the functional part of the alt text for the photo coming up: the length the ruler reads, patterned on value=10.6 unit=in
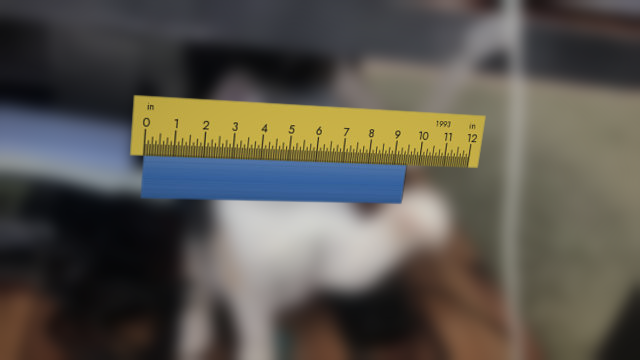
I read value=9.5 unit=in
